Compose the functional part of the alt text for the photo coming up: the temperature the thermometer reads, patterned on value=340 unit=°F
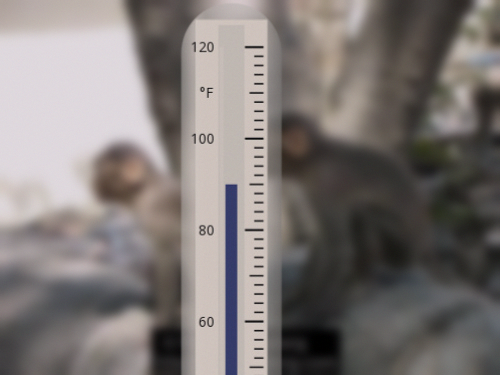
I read value=90 unit=°F
